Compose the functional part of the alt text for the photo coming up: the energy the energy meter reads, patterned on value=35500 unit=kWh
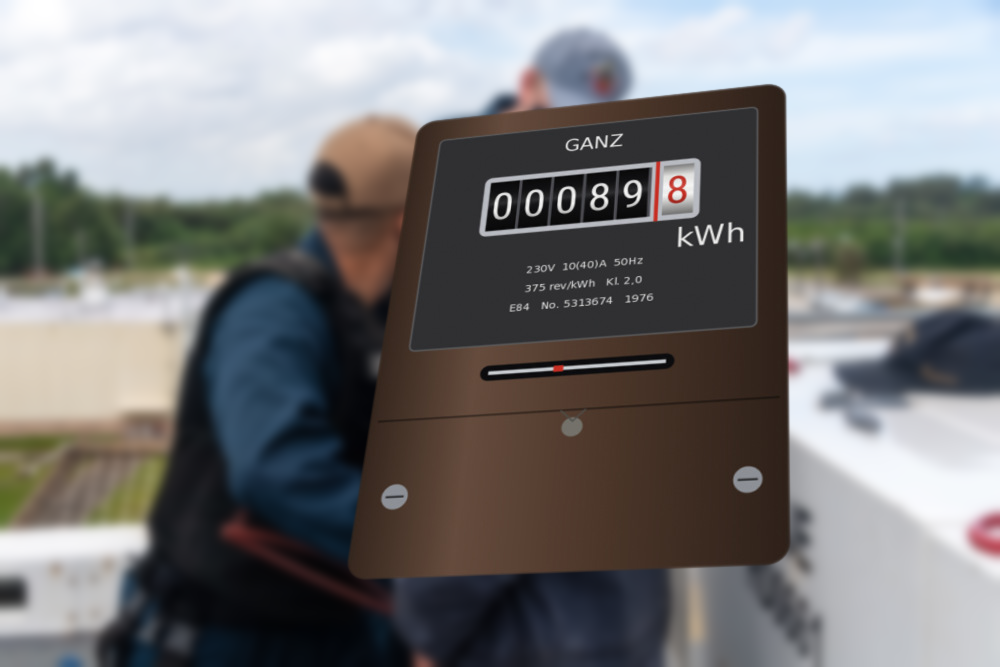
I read value=89.8 unit=kWh
